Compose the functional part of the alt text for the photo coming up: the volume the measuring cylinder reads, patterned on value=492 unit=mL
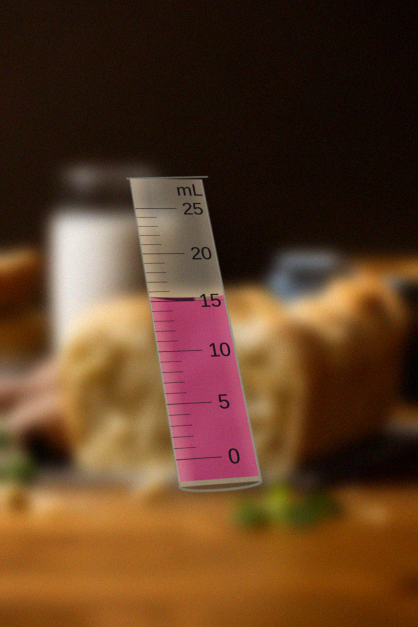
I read value=15 unit=mL
